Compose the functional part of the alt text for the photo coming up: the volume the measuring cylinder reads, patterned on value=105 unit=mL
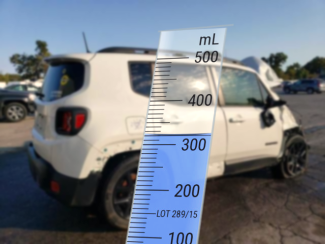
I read value=320 unit=mL
